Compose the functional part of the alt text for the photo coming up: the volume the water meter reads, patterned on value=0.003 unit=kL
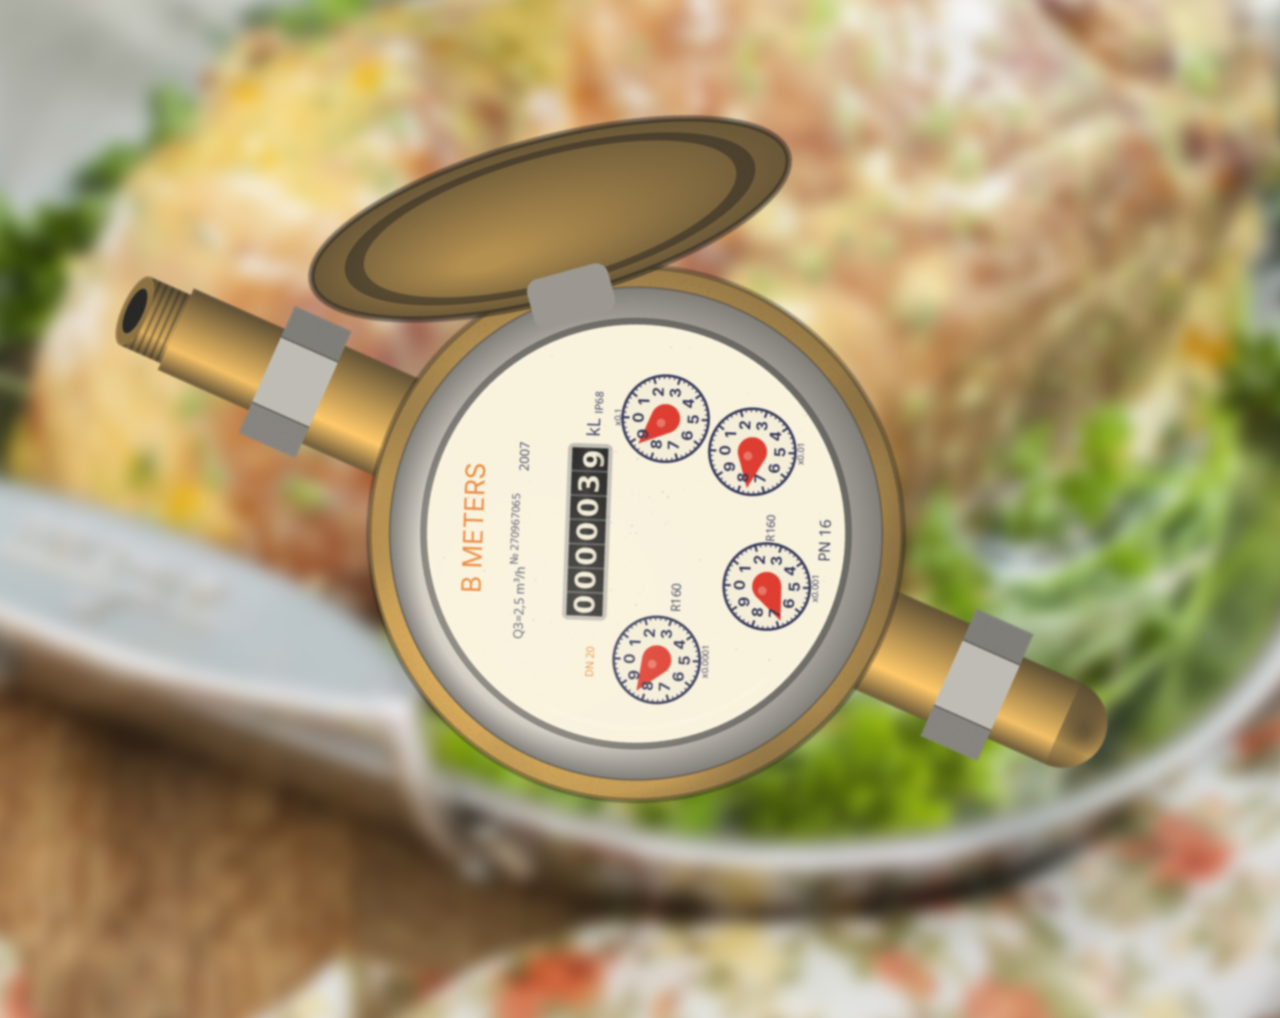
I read value=38.8768 unit=kL
